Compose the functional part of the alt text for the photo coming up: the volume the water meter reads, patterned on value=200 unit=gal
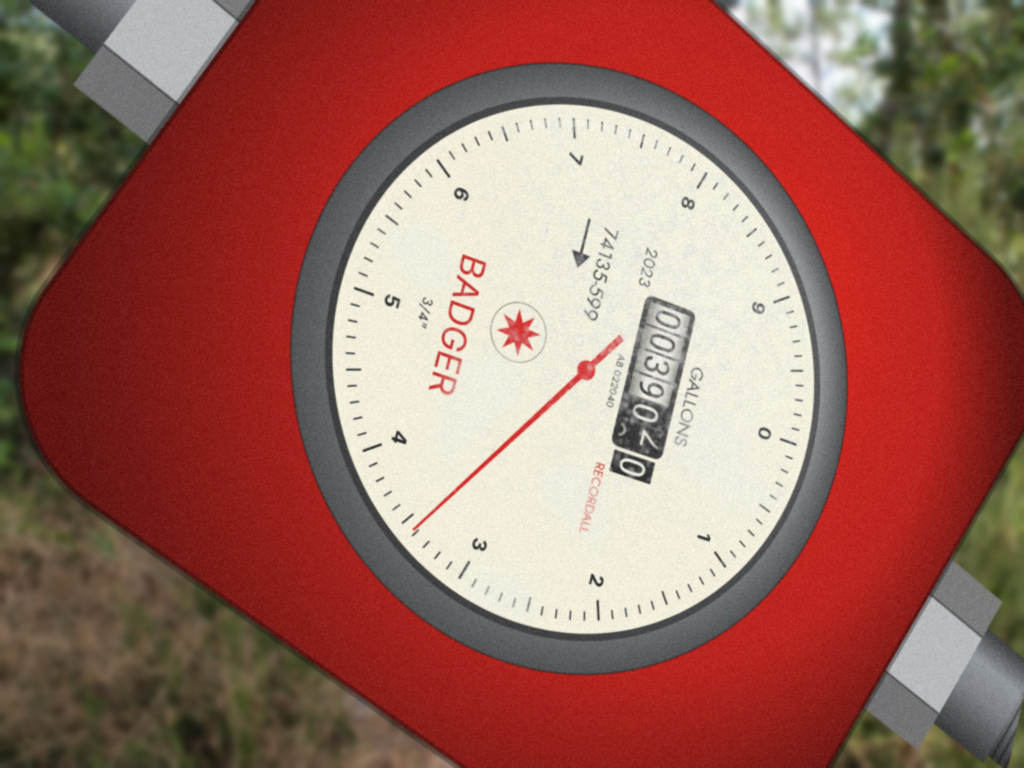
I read value=39023.4 unit=gal
